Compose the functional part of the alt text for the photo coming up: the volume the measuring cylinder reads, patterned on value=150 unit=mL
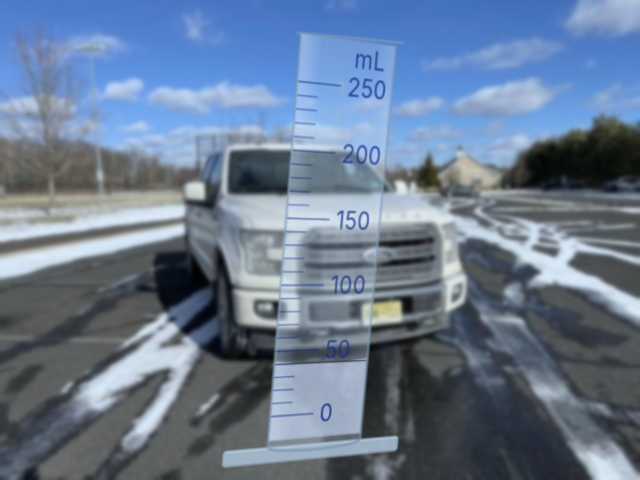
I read value=40 unit=mL
